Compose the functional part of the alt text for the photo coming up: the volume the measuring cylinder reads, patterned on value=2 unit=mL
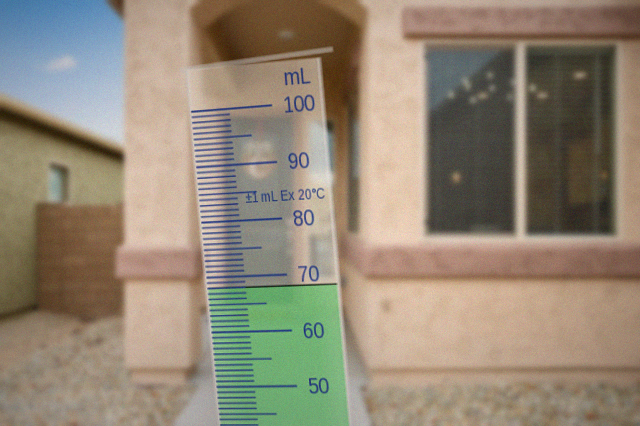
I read value=68 unit=mL
